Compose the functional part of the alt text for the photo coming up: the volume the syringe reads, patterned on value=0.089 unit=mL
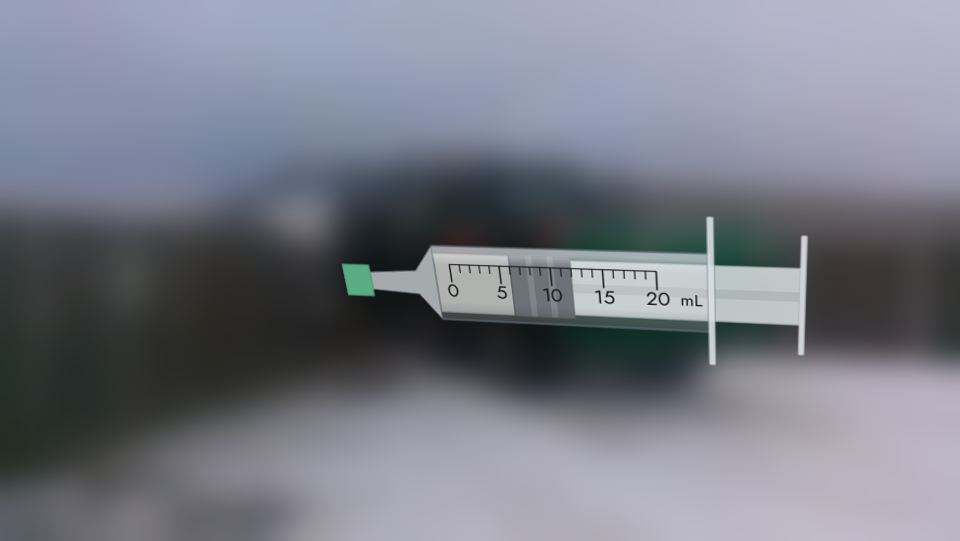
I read value=6 unit=mL
